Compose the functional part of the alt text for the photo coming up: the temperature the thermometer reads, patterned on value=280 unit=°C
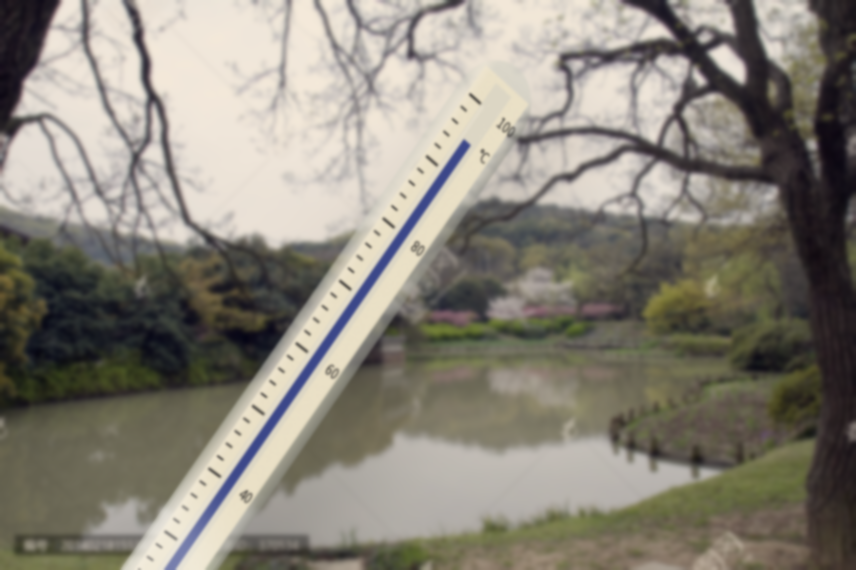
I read value=95 unit=°C
